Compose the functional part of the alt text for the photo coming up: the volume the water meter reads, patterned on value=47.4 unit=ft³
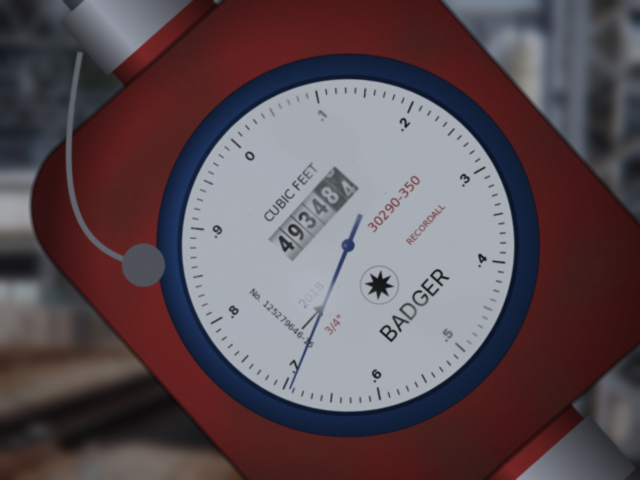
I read value=493483.69 unit=ft³
